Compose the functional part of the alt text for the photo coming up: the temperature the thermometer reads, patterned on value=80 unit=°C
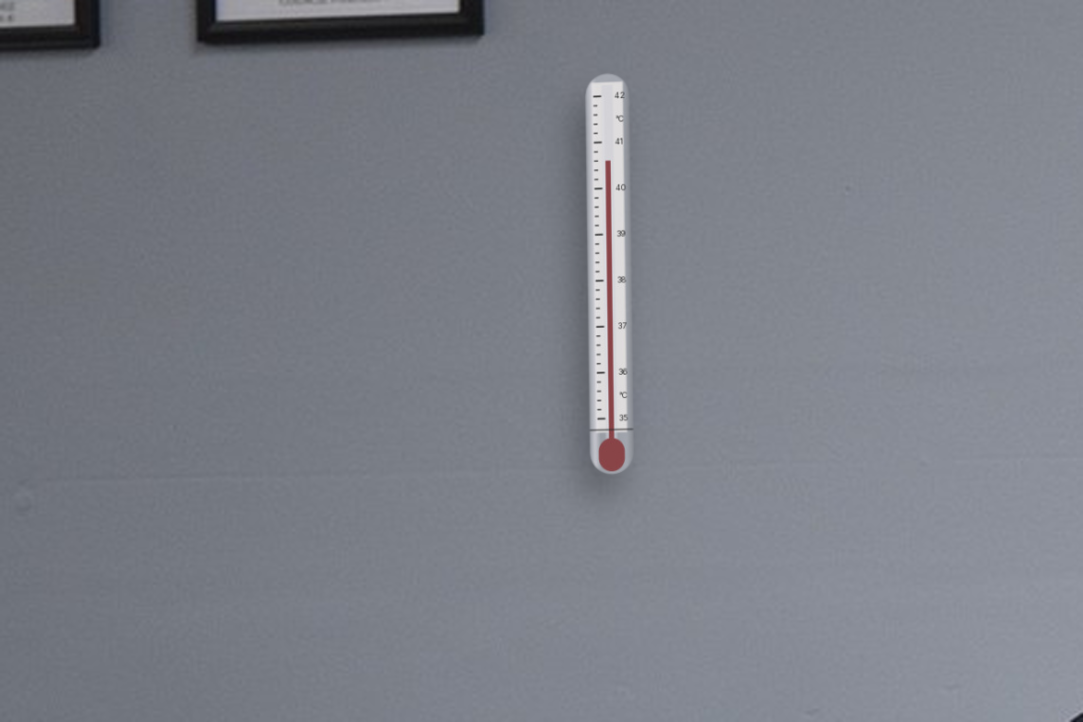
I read value=40.6 unit=°C
